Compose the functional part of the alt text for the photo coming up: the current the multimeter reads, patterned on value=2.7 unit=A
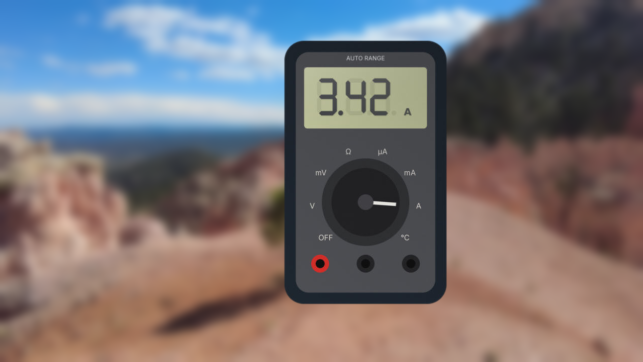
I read value=3.42 unit=A
